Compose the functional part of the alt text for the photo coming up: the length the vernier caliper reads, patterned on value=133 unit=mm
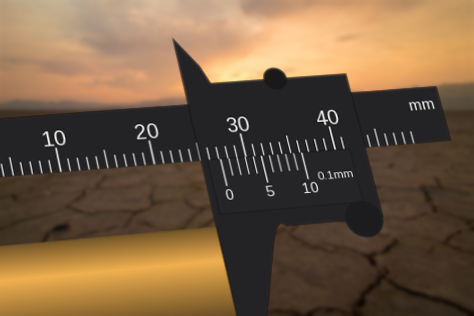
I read value=27.2 unit=mm
